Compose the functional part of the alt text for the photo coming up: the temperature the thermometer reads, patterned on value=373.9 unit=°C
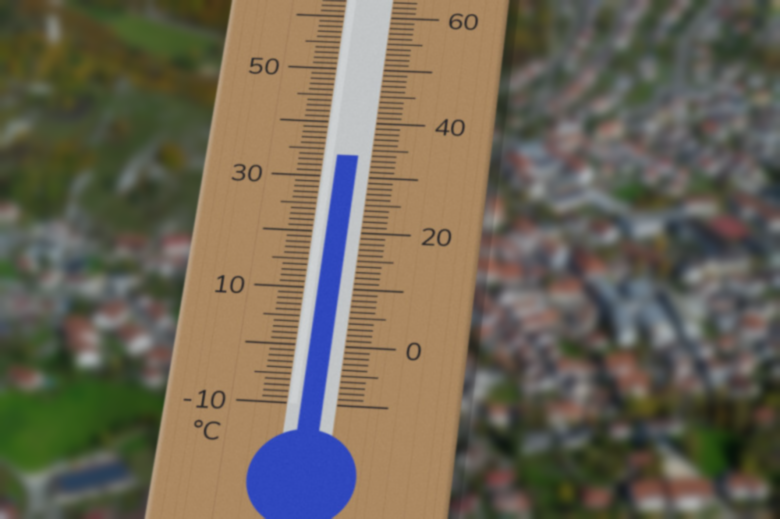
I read value=34 unit=°C
